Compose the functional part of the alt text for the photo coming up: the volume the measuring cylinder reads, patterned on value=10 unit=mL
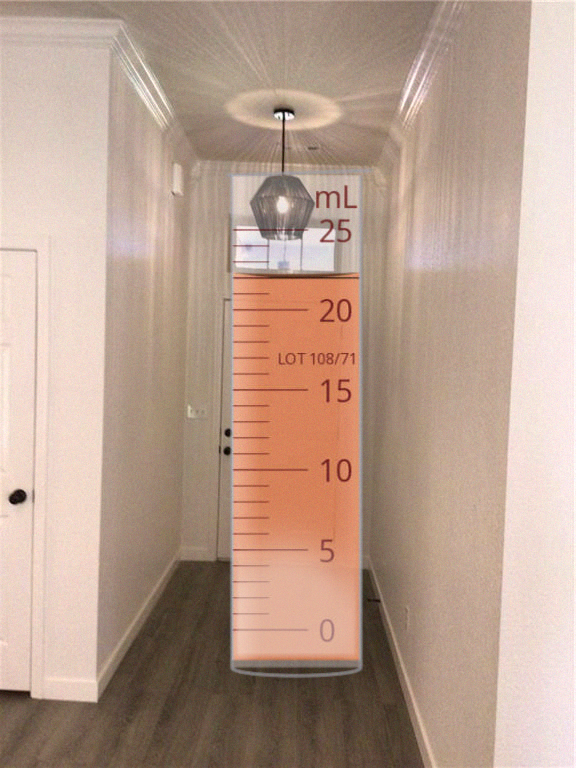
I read value=22 unit=mL
